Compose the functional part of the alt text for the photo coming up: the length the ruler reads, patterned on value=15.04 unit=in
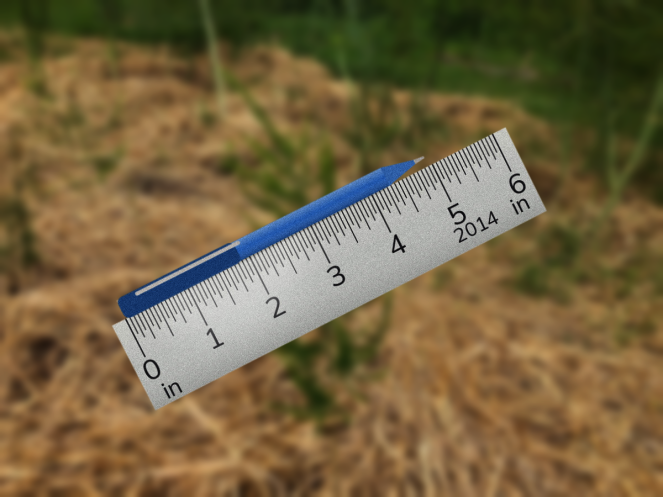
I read value=4.9375 unit=in
